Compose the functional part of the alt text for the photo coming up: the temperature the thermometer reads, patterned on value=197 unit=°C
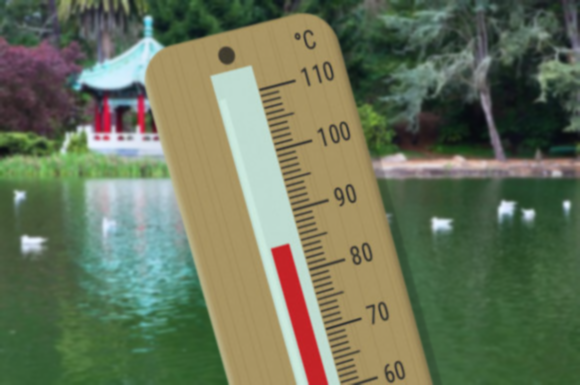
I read value=85 unit=°C
